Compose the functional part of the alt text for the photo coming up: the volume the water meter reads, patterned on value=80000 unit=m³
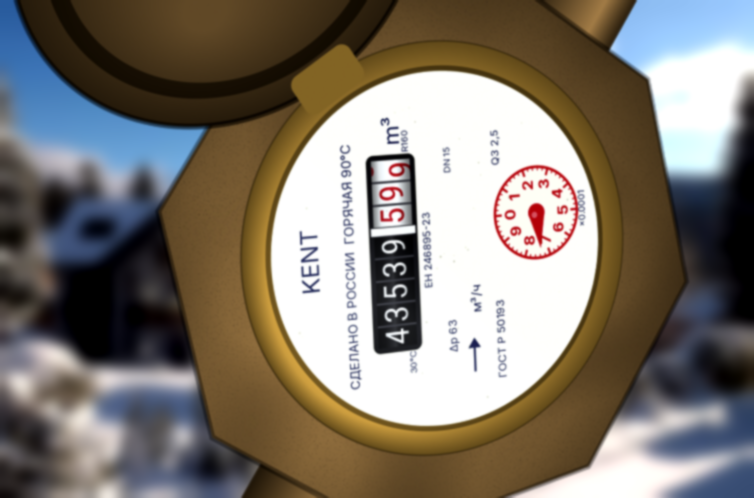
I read value=43539.5987 unit=m³
